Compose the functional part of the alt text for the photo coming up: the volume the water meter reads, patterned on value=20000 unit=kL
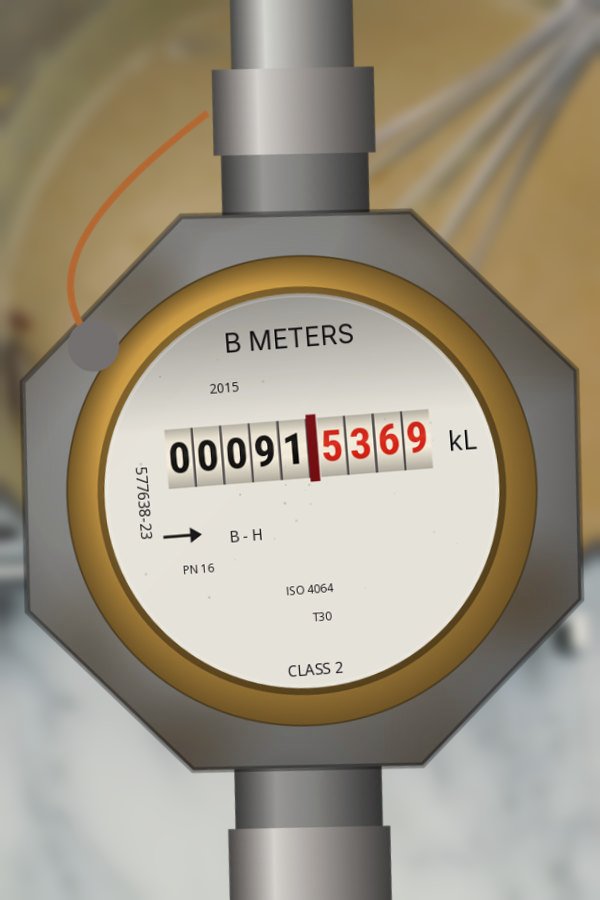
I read value=91.5369 unit=kL
